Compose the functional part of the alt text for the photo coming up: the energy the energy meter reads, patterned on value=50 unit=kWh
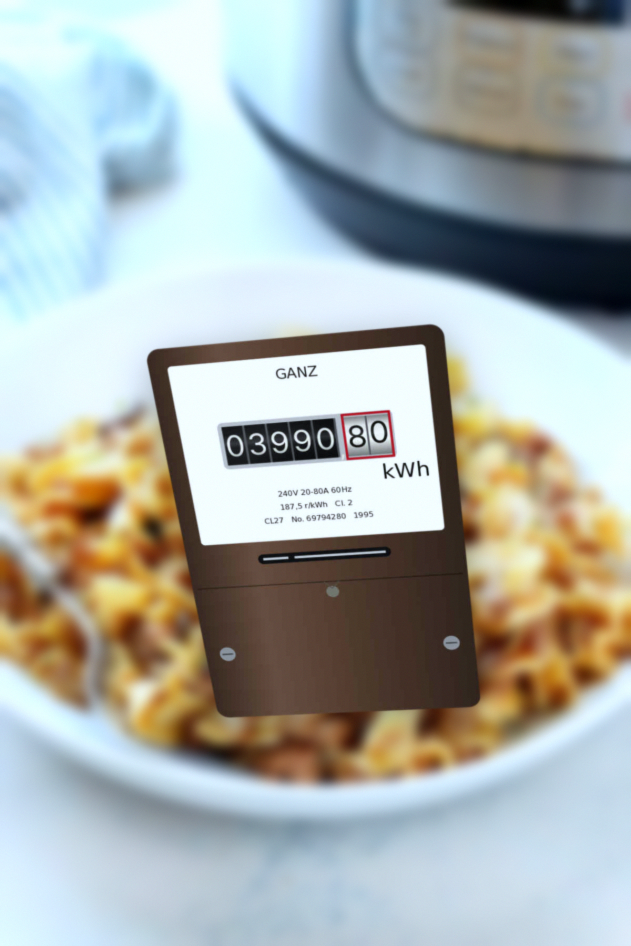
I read value=3990.80 unit=kWh
